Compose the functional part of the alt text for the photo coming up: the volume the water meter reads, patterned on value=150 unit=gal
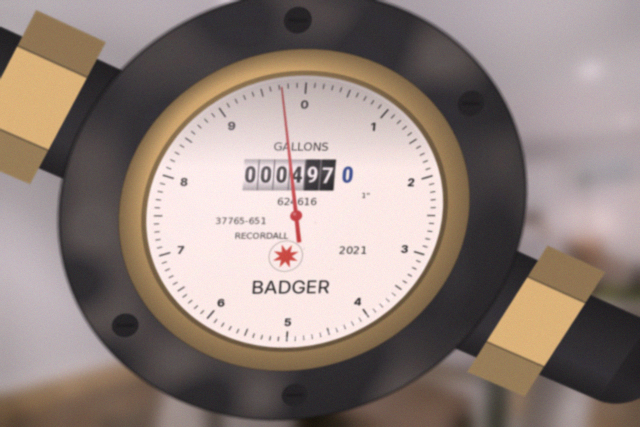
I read value=4969.7 unit=gal
